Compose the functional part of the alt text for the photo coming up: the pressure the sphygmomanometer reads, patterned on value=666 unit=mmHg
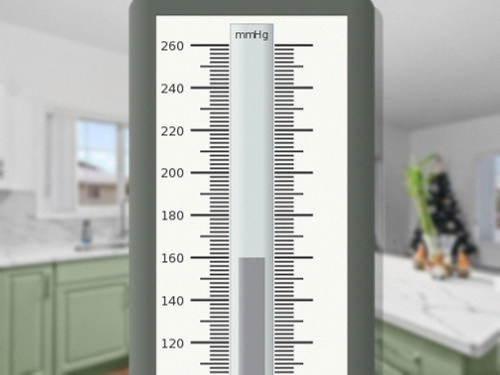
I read value=160 unit=mmHg
